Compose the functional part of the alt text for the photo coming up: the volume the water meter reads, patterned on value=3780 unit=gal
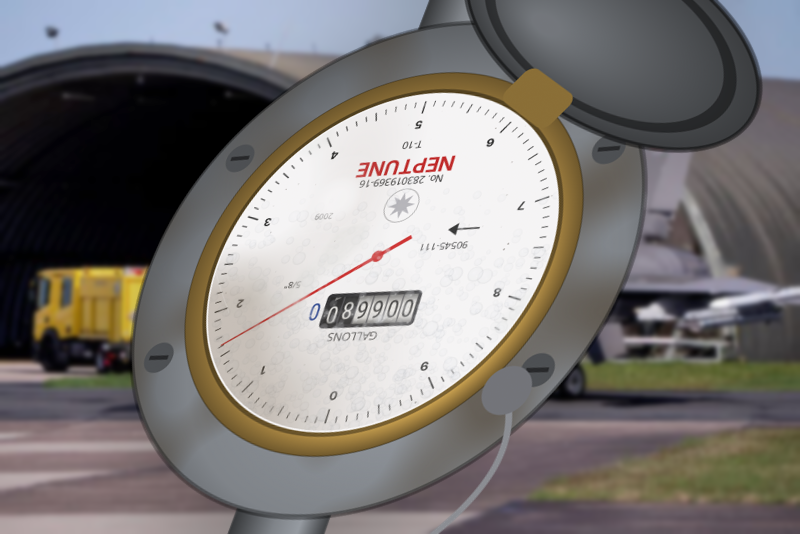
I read value=66801.6 unit=gal
